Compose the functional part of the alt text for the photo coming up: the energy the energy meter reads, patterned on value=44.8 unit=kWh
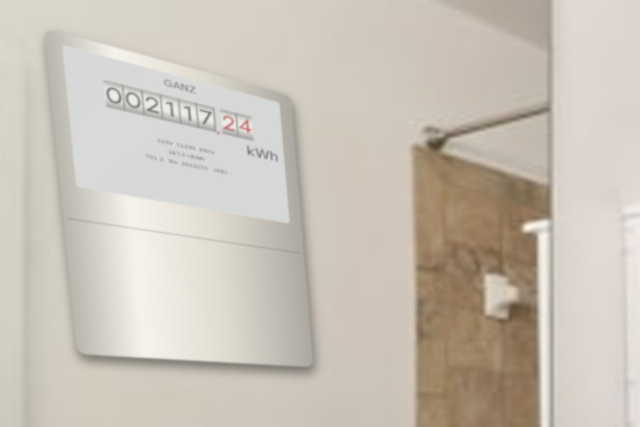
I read value=2117.24 unit=kWh
